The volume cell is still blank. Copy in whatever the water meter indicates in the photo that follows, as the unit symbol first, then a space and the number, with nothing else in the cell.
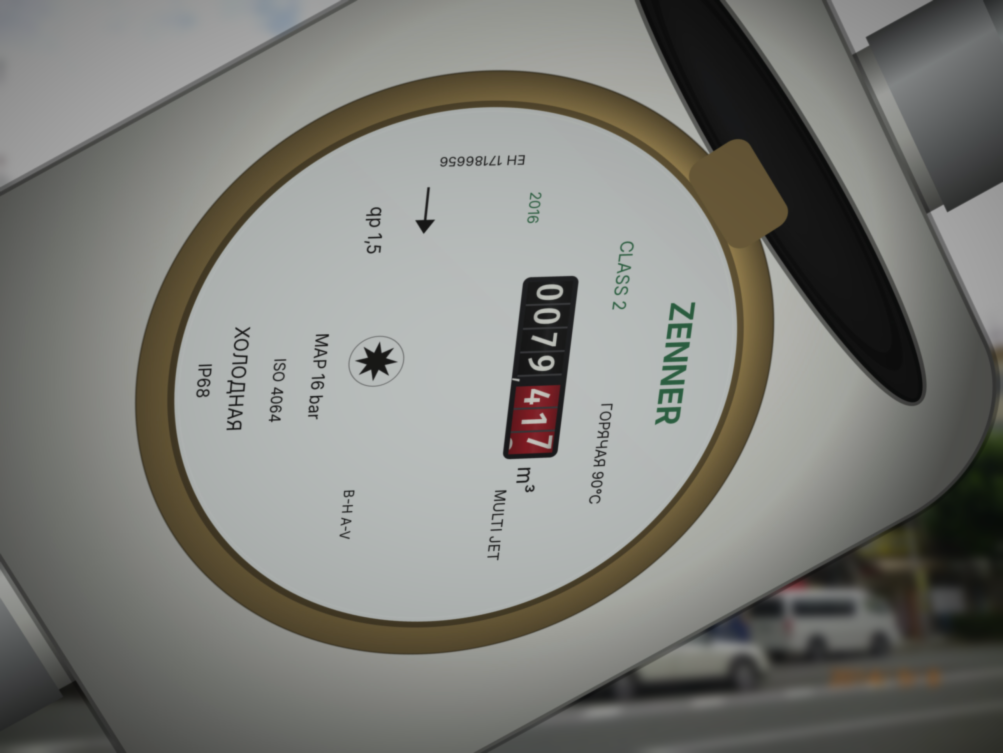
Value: m³ 79.417
